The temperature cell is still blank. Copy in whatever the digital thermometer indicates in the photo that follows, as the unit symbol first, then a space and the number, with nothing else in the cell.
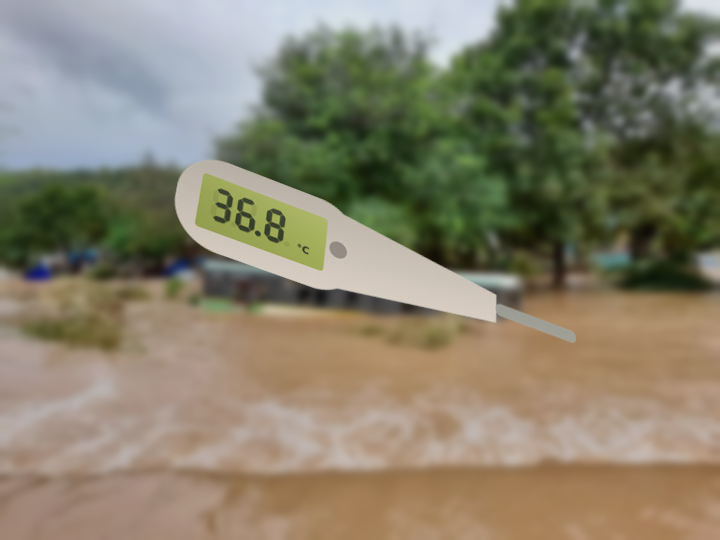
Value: °C 36.8
